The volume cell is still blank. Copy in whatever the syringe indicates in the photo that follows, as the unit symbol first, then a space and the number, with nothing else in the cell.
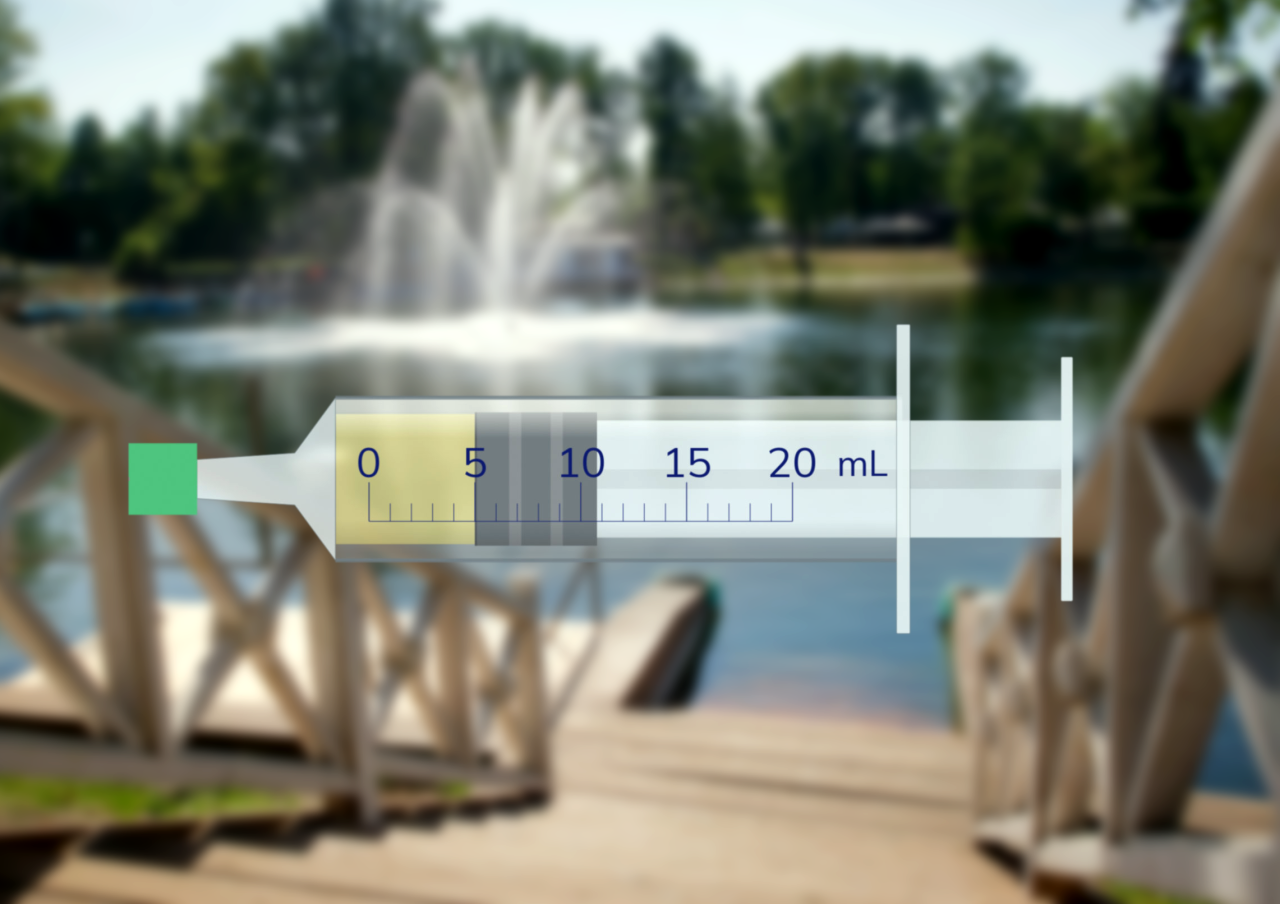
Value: mL 5
